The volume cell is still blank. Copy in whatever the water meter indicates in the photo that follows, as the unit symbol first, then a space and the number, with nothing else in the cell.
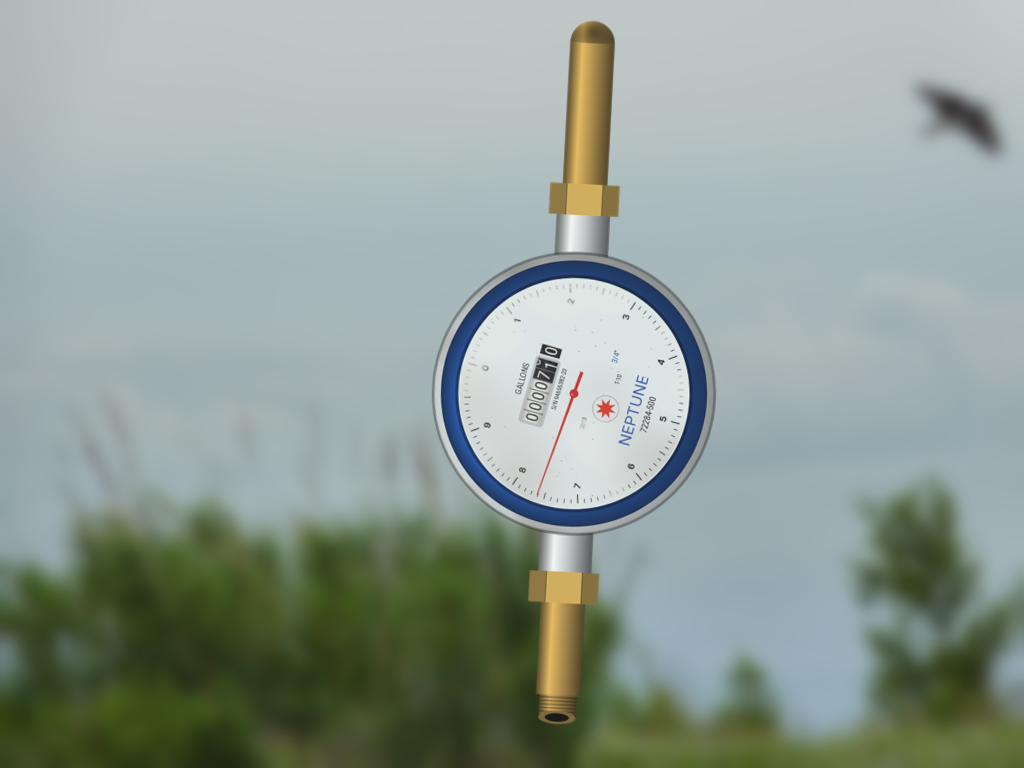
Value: gal 707.6
